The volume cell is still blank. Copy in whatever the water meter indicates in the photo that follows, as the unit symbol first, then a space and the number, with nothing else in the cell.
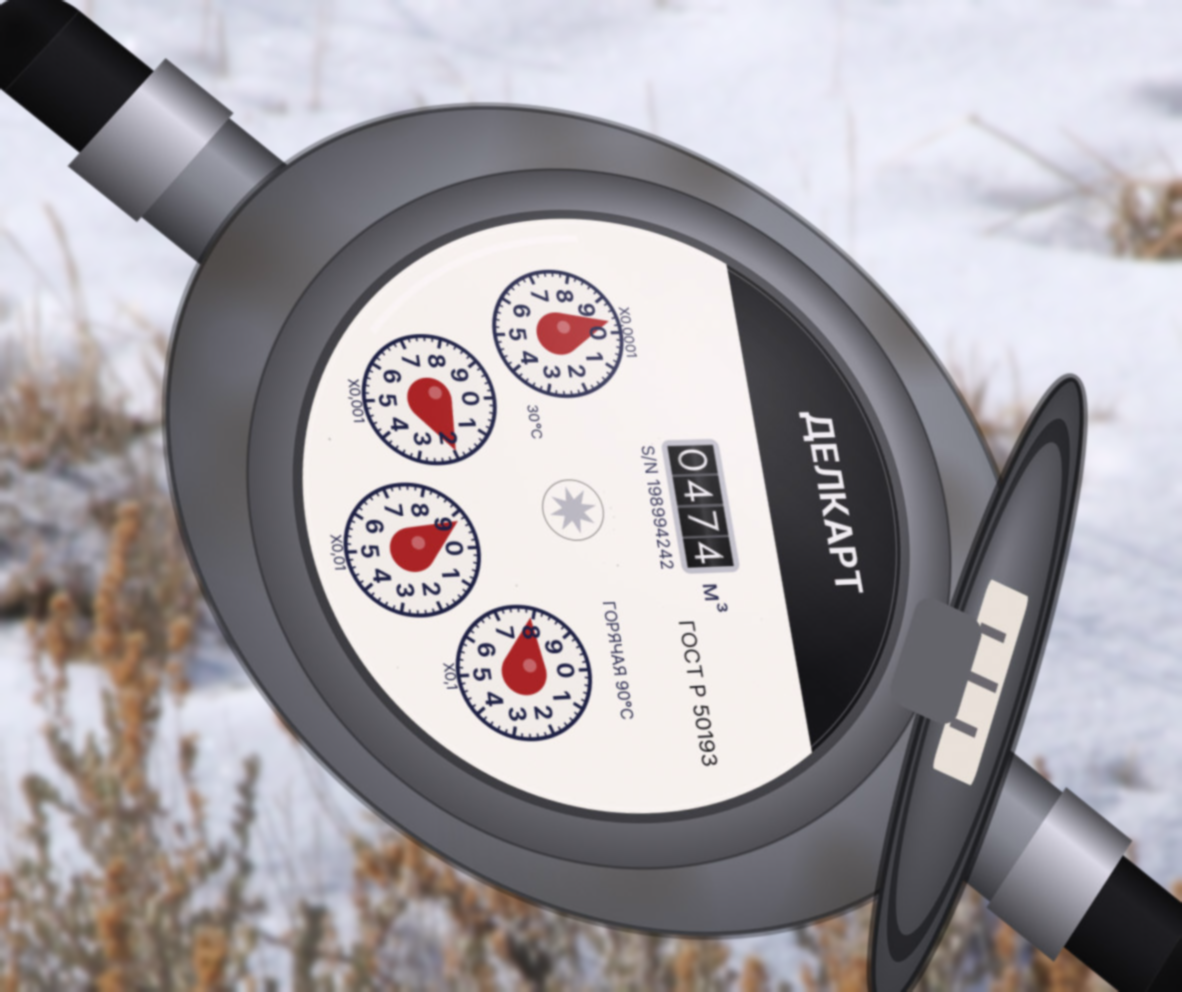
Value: m³ 474.7919
